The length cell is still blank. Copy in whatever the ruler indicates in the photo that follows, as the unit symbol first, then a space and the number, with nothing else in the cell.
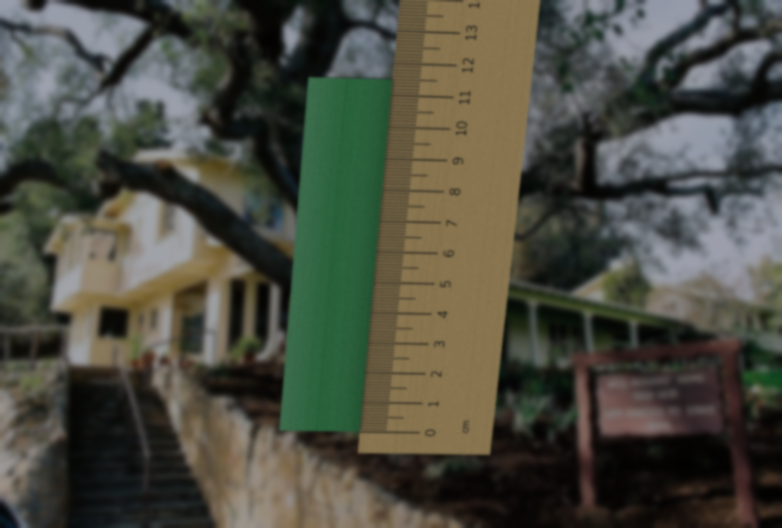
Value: cm 11.5
